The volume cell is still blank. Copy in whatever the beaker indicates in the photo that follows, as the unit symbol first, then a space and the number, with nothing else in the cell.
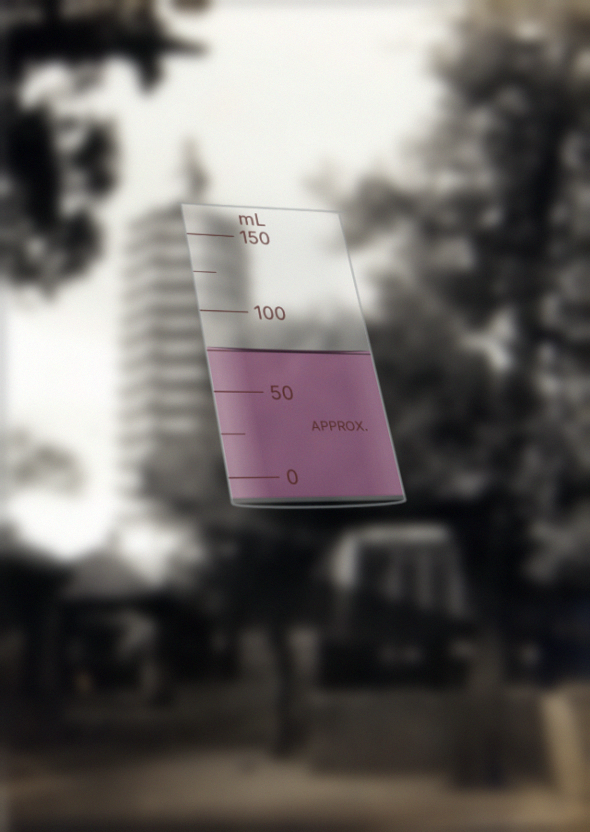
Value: mL 75
